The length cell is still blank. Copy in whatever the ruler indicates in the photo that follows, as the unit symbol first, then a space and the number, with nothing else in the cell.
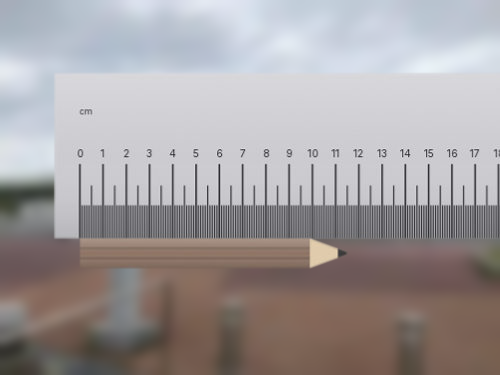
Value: cm 11.5
